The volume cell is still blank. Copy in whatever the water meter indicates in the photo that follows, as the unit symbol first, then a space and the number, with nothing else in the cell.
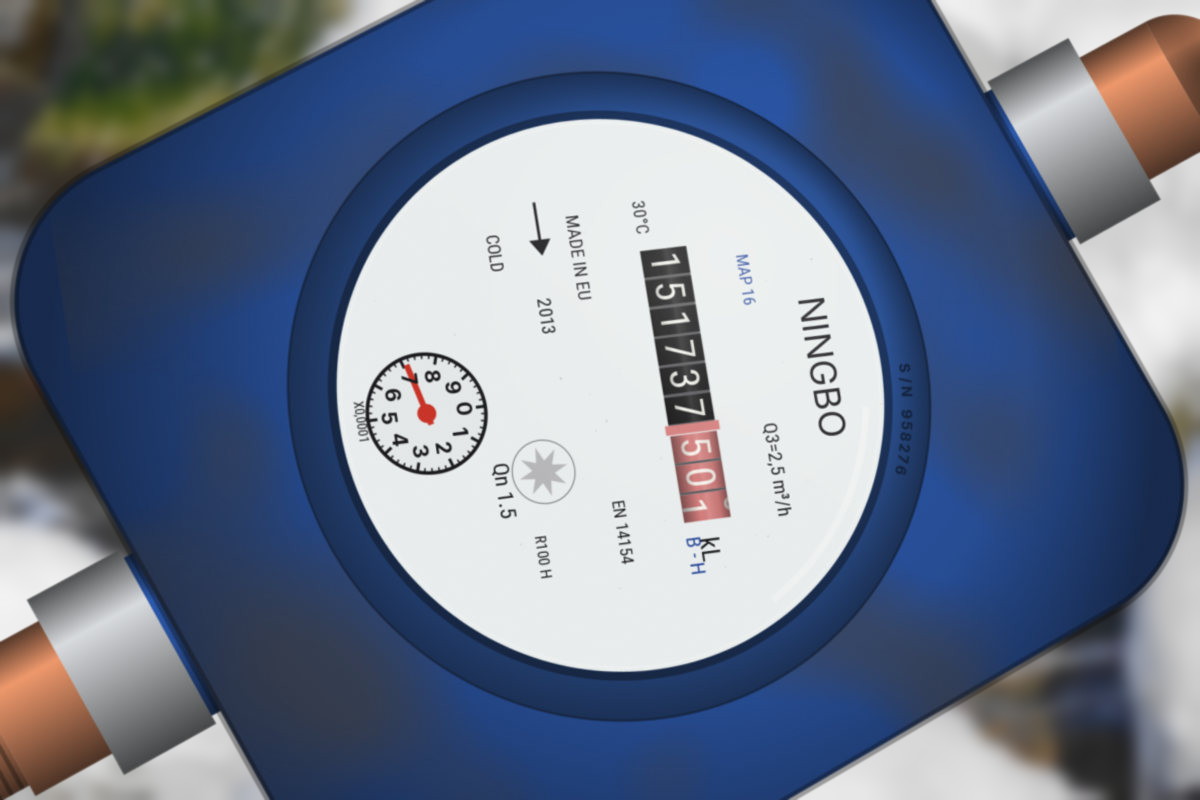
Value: kL 151737.5007
